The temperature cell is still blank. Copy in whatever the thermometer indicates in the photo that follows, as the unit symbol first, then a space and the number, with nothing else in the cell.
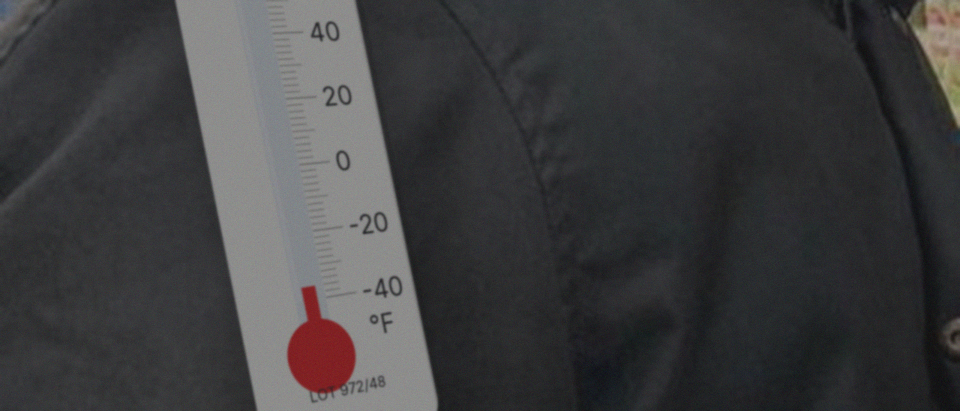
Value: °F -36
